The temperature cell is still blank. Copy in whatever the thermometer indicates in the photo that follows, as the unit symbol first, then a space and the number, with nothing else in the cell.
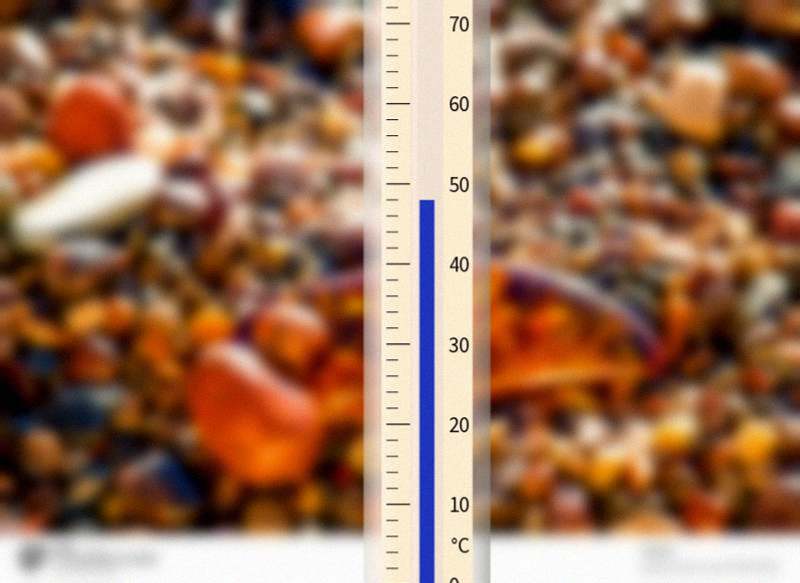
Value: °C 48
